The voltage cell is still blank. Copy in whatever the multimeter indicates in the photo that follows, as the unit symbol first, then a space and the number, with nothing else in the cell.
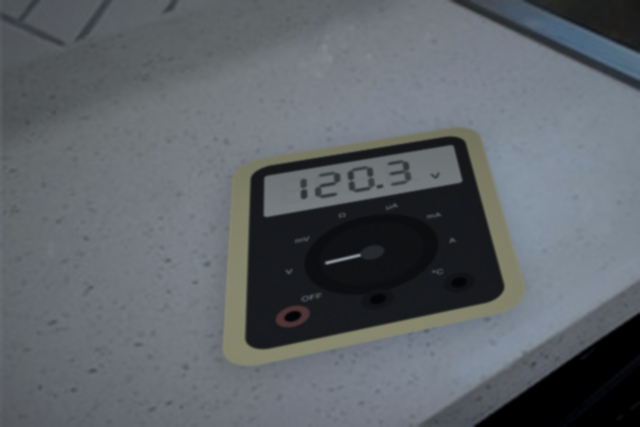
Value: V 120.3
